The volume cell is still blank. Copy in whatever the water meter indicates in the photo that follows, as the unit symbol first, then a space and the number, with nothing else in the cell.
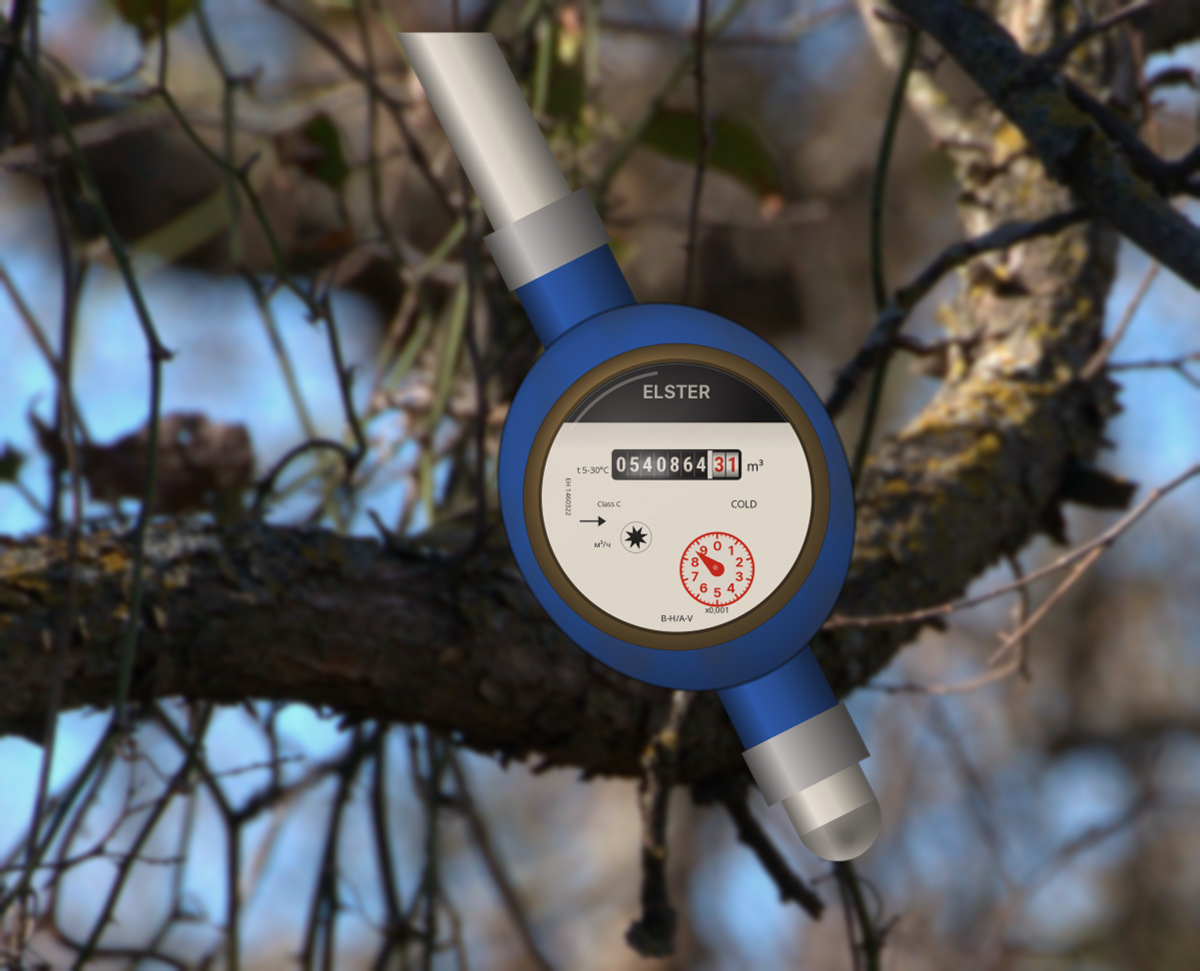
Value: m³ 540864.318
